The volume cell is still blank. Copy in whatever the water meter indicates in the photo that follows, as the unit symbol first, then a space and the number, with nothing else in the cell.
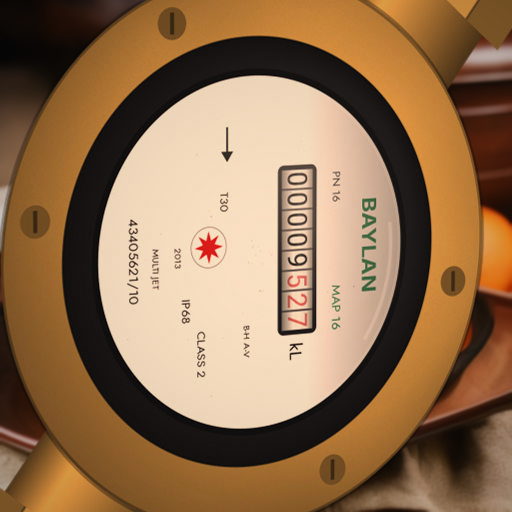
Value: kL 9.527
